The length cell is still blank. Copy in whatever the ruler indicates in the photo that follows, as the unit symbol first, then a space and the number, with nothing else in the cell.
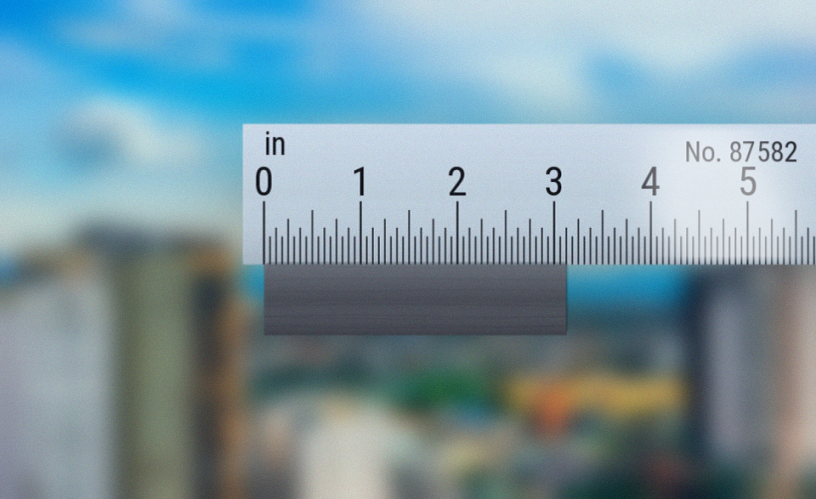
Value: in 3.125
